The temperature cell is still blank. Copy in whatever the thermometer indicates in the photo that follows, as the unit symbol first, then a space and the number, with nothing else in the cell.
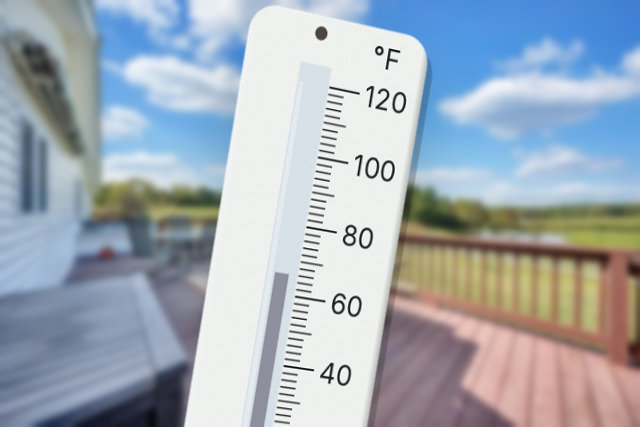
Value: °F 66
